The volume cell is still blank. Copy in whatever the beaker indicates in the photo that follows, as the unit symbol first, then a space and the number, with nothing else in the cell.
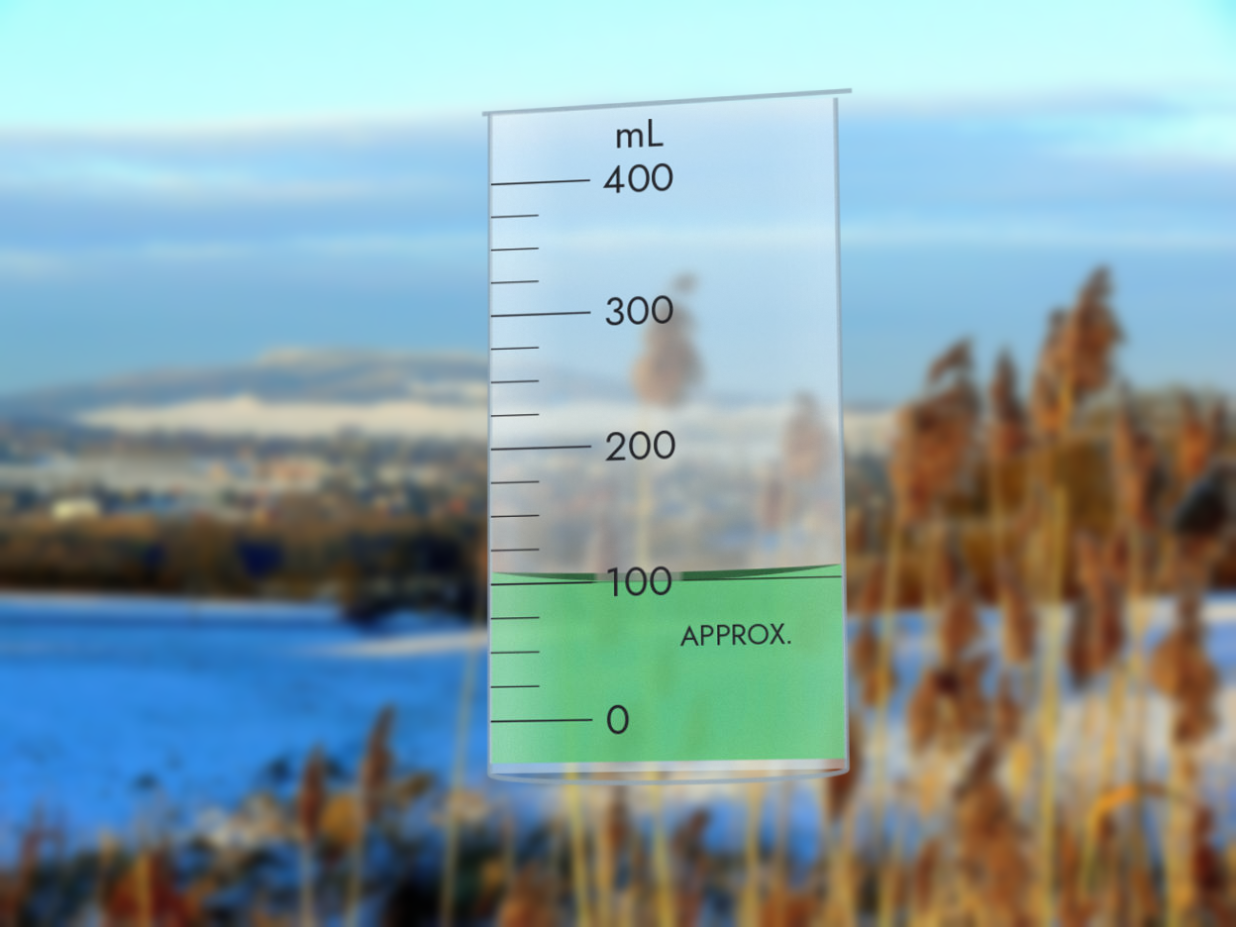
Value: mL 100
